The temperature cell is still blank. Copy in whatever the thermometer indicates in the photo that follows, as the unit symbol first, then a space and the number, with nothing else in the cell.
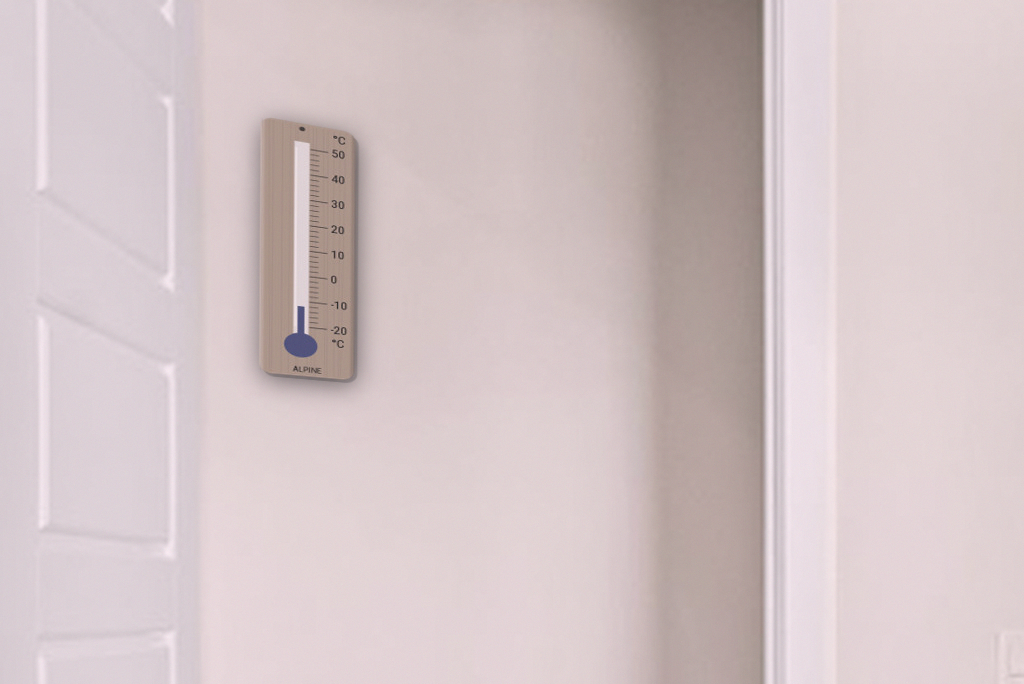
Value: °C -12
